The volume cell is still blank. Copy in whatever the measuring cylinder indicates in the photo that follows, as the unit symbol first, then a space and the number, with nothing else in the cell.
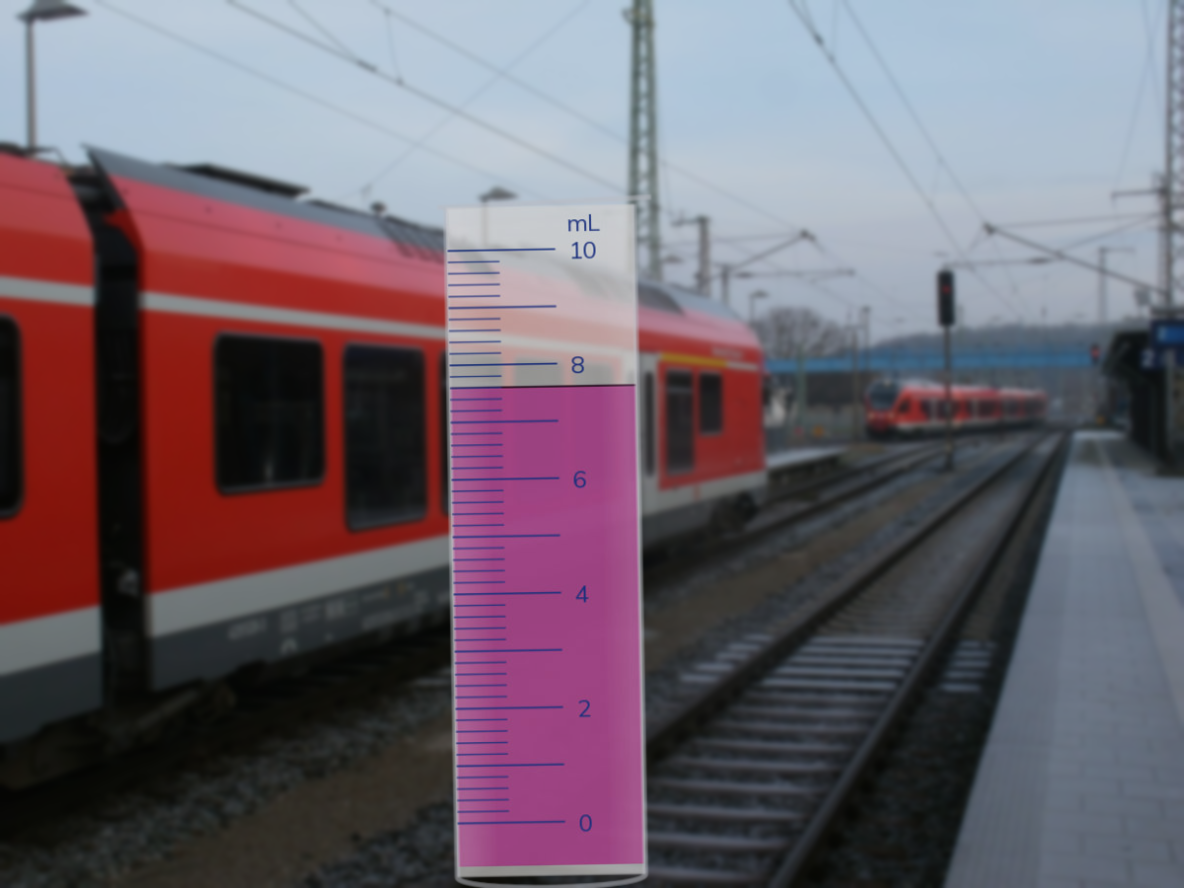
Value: mL 7.6
